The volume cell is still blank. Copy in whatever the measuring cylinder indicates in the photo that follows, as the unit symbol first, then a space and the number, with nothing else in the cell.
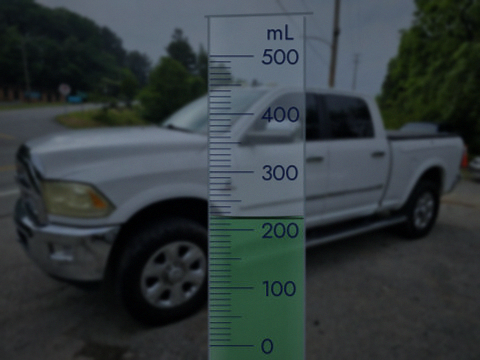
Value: mL 220
